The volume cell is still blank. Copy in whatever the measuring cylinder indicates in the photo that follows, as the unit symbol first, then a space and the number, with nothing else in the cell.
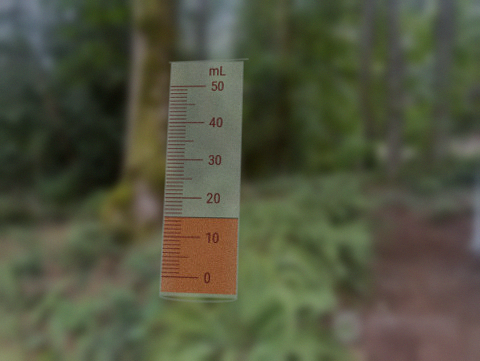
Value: mL 15
